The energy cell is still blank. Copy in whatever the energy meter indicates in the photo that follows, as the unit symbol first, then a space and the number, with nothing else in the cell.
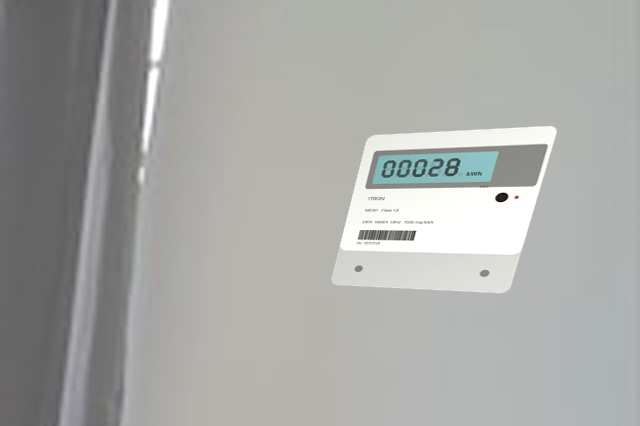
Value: kWh 28
